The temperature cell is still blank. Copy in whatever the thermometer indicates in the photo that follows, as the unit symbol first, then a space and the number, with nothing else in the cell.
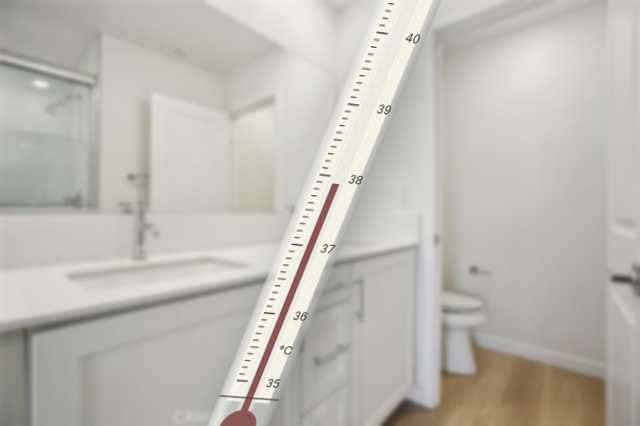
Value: °C 37.9
